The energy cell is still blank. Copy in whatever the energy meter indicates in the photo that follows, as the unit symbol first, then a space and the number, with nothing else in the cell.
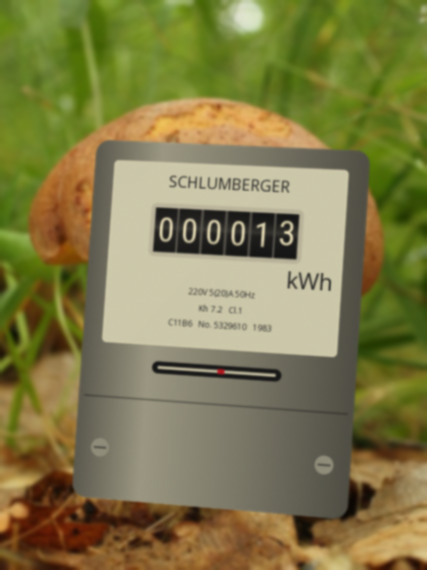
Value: kWh 13
